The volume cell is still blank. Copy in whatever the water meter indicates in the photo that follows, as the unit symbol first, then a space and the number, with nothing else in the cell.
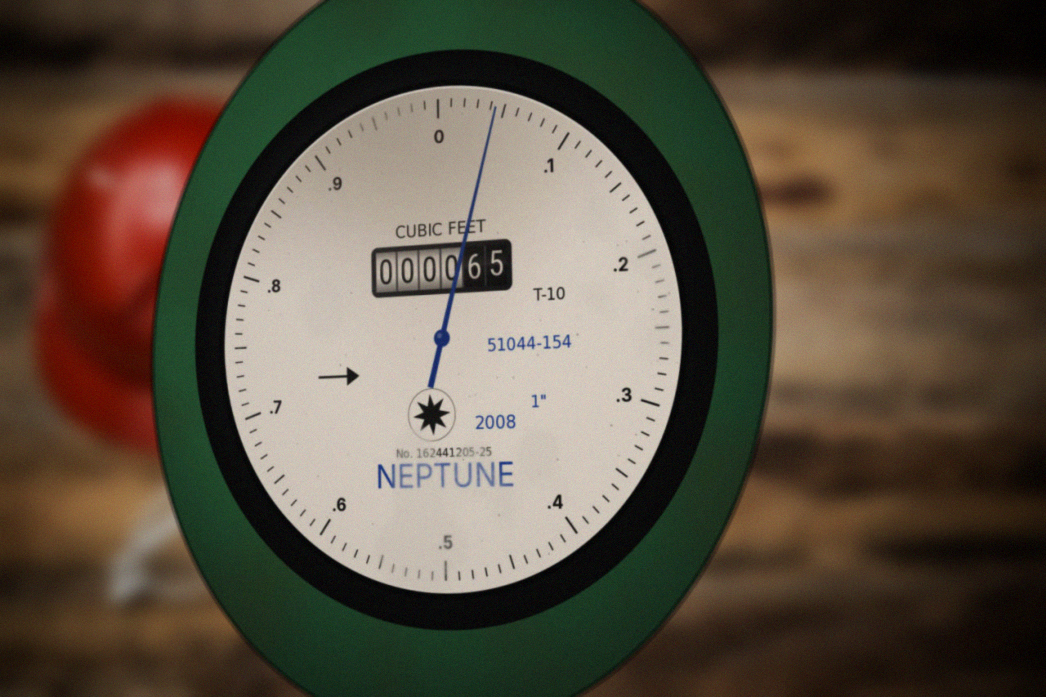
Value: ft³ 65.04
